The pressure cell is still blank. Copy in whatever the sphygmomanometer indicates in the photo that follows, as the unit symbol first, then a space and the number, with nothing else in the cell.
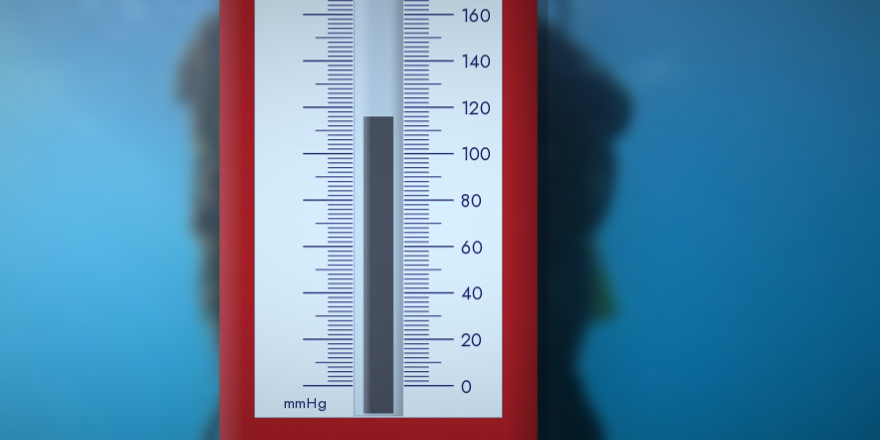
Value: mmHg 116
